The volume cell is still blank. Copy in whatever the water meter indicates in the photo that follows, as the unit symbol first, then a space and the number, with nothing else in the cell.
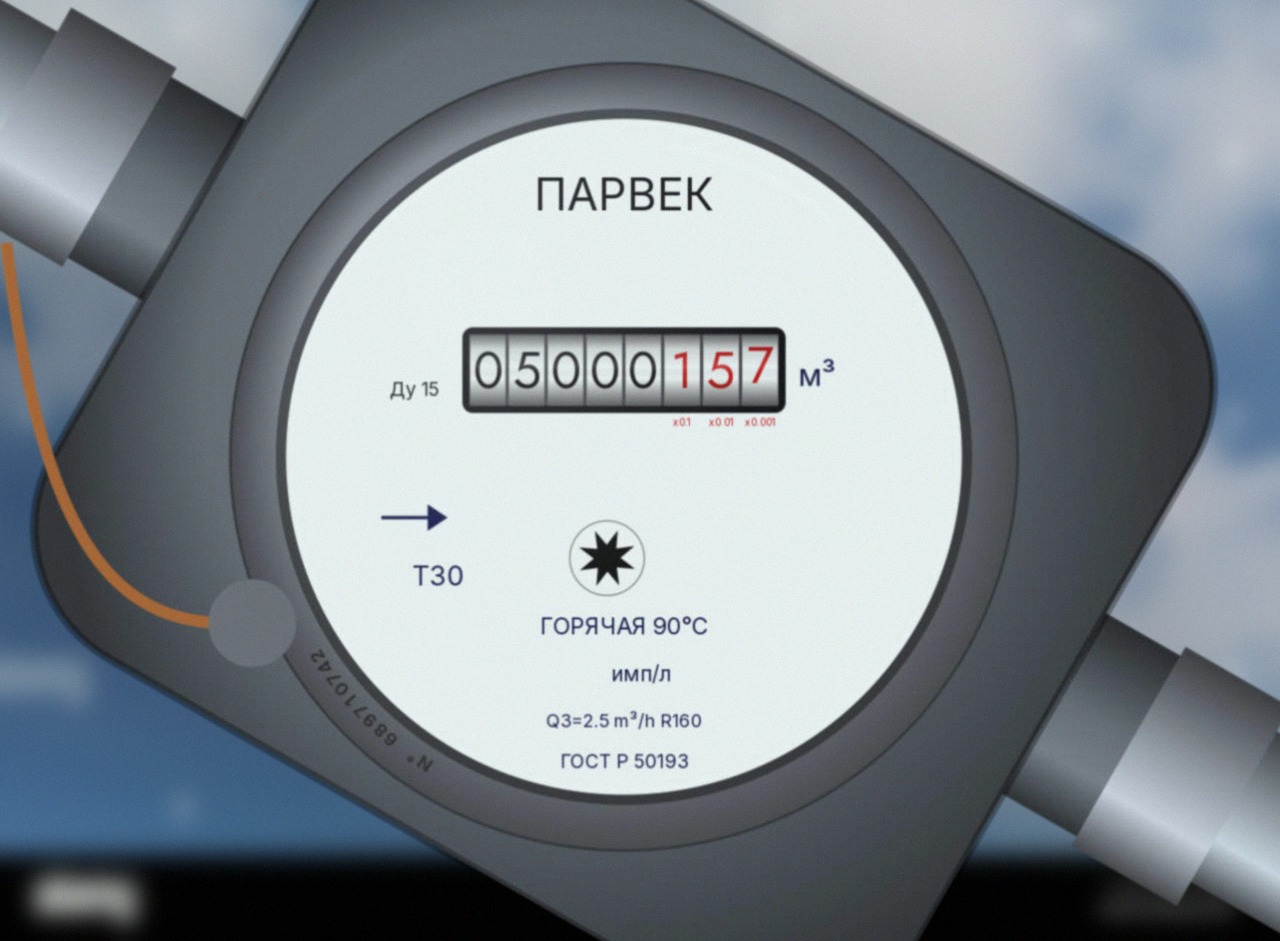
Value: m³ 5000.157
